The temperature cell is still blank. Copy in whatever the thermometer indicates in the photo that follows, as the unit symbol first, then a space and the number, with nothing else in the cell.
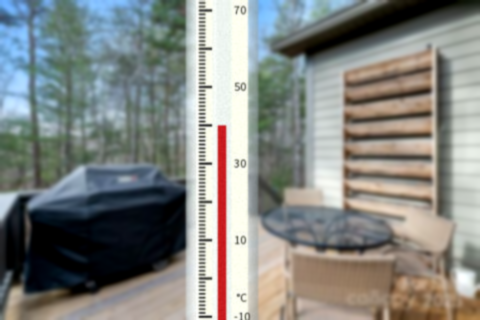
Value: °C 40
